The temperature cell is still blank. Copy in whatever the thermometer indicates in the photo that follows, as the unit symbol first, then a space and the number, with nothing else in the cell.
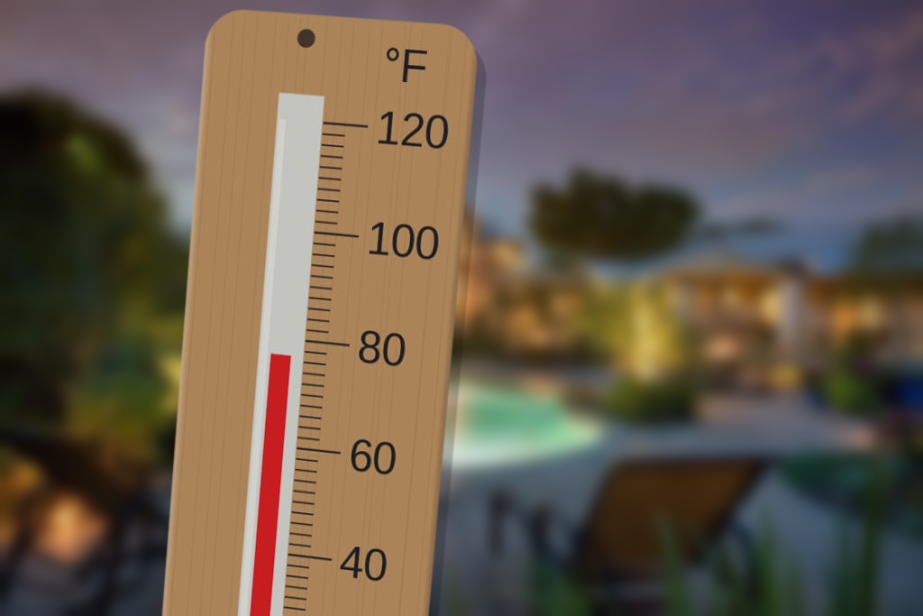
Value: °F 77
